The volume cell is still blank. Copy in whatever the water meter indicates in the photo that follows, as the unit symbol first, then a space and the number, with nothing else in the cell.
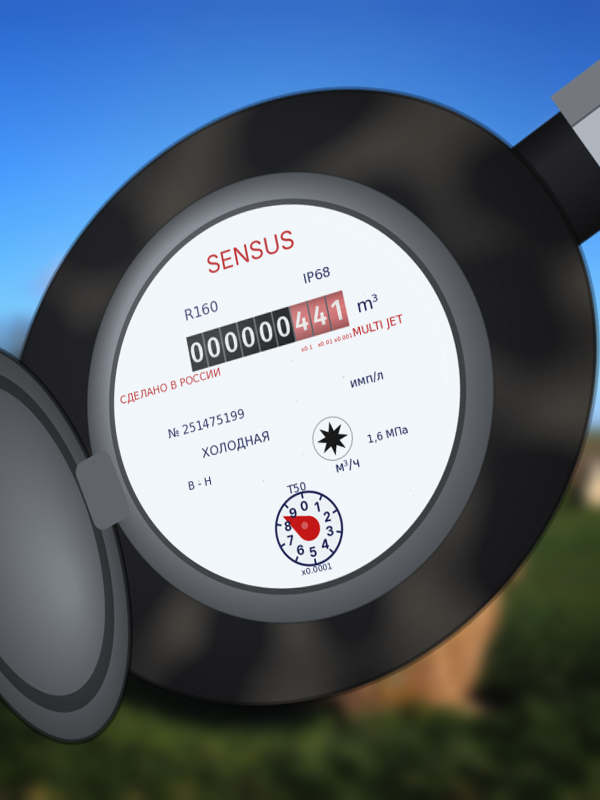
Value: m³ 0.4418
